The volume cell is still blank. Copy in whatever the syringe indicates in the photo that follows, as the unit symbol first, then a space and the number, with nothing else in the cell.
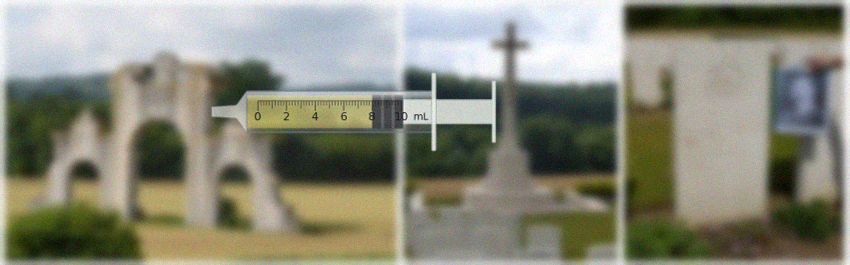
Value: mL 8
